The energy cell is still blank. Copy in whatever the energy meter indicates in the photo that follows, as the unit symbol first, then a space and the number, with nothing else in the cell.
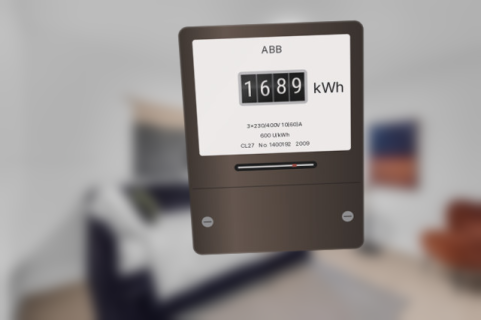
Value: kWh 1689
